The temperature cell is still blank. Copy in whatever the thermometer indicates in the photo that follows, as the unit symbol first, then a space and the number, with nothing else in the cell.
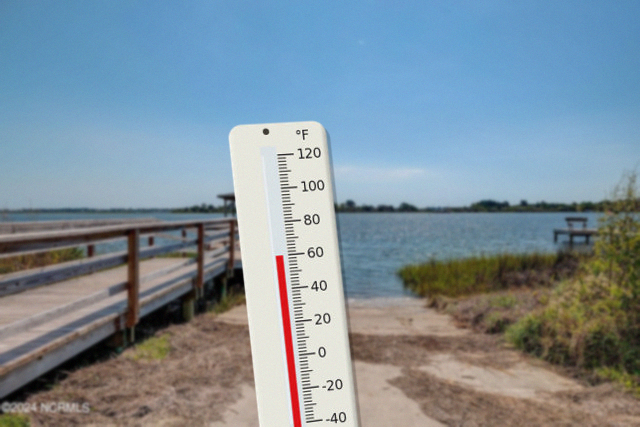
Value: °F 60
